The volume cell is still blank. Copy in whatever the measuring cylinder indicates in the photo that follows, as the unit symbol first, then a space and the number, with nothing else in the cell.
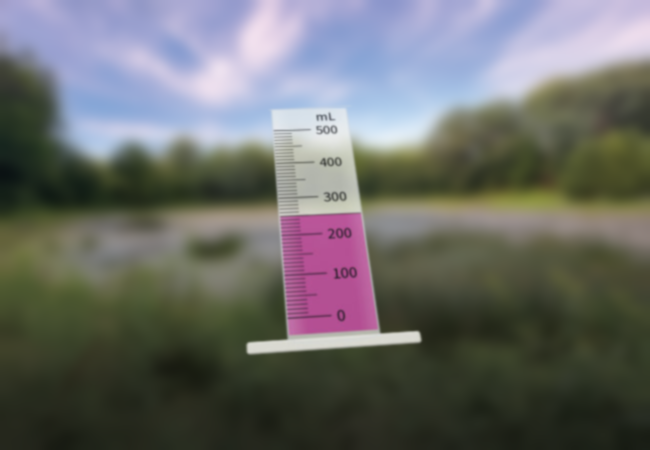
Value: mL 250
